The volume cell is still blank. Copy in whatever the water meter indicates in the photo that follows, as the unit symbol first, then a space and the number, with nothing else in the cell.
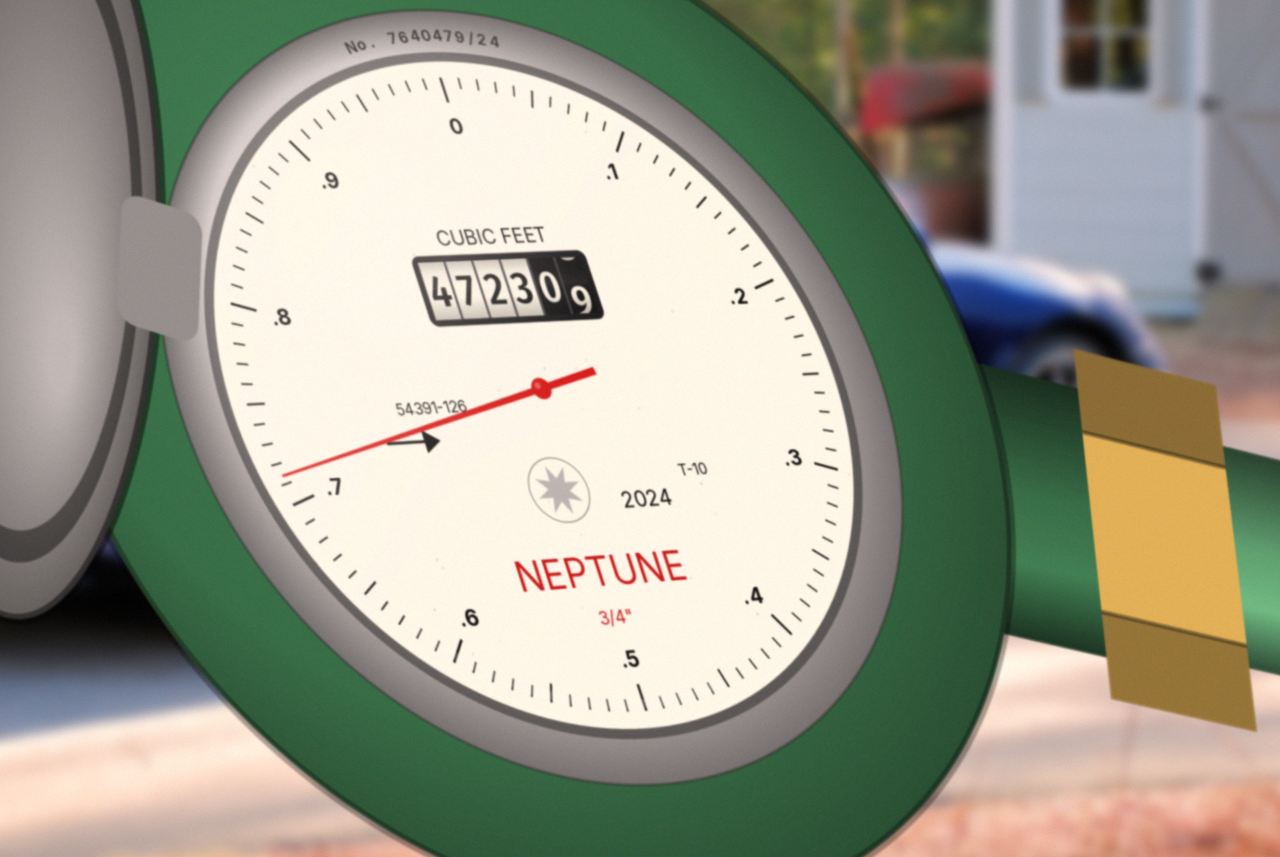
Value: ft³ 472308.71
